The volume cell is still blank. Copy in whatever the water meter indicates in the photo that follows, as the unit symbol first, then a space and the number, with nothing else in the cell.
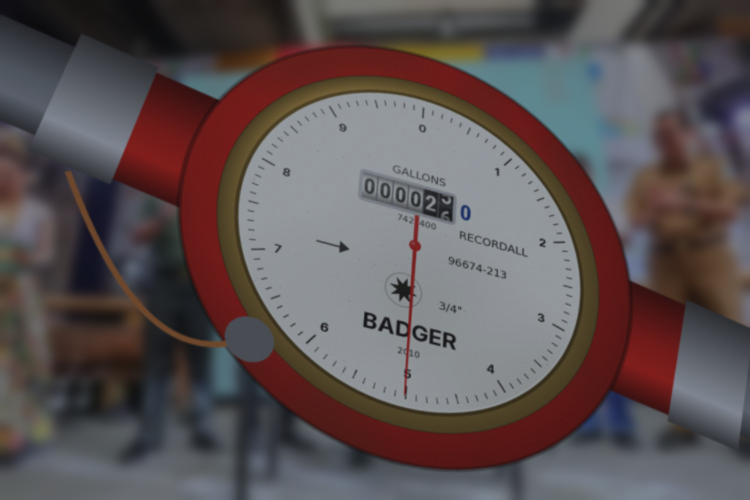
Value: gal 255.0
